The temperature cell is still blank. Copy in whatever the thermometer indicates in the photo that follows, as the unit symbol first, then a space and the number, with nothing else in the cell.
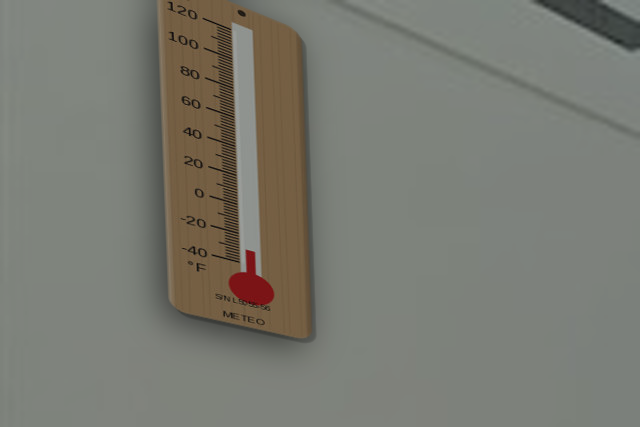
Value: °F -30
